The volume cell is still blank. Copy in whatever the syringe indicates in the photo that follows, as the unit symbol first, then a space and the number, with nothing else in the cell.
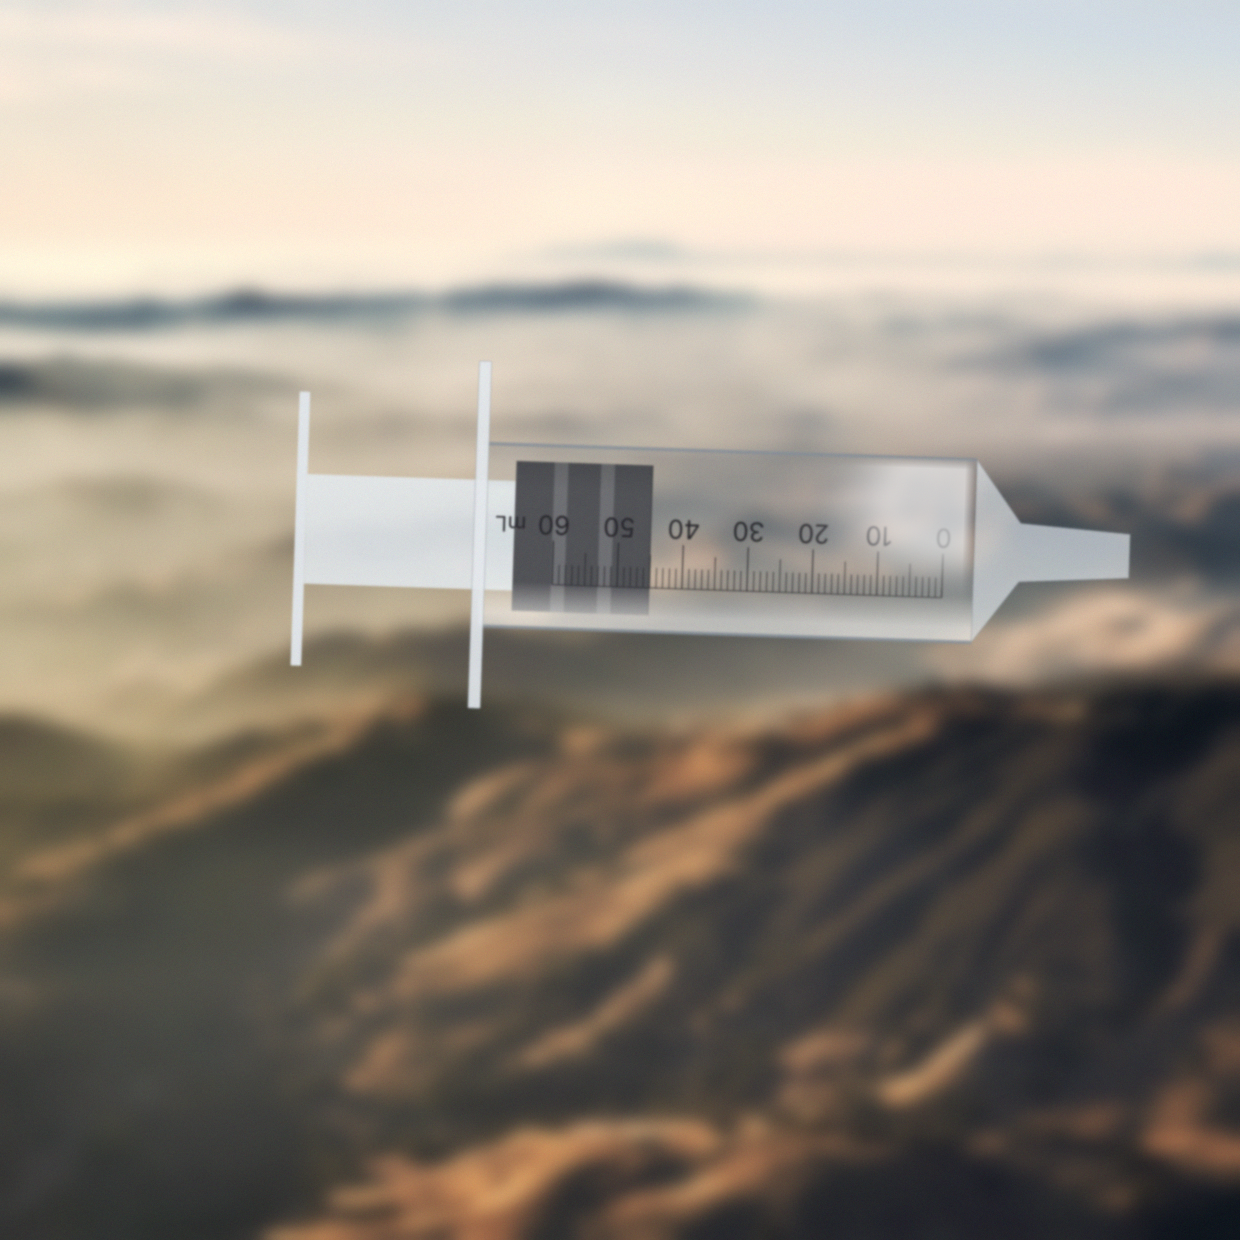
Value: mL 45
